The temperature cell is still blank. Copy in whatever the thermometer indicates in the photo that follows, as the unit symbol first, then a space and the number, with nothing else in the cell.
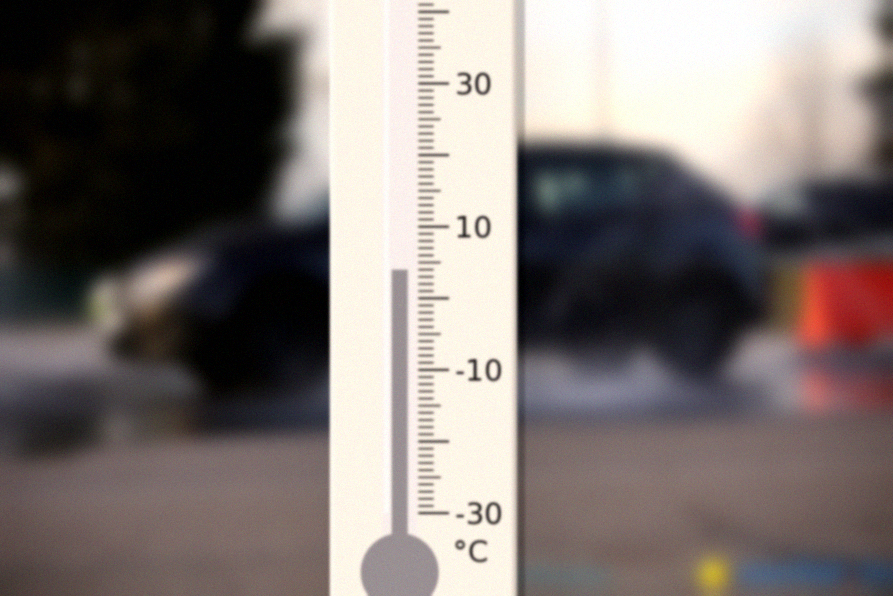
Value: °C 4
